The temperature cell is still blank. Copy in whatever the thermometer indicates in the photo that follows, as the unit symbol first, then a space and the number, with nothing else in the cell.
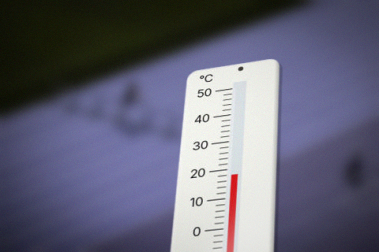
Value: °C 18
